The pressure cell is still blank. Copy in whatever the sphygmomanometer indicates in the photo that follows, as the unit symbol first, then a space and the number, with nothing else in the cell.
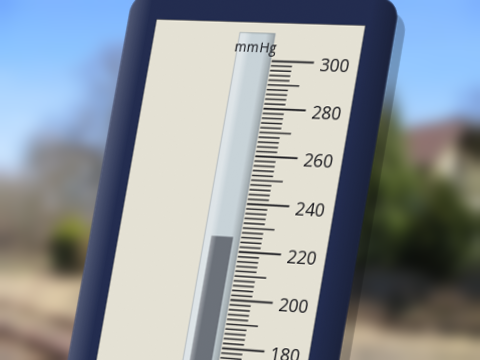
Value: mmHg 226
